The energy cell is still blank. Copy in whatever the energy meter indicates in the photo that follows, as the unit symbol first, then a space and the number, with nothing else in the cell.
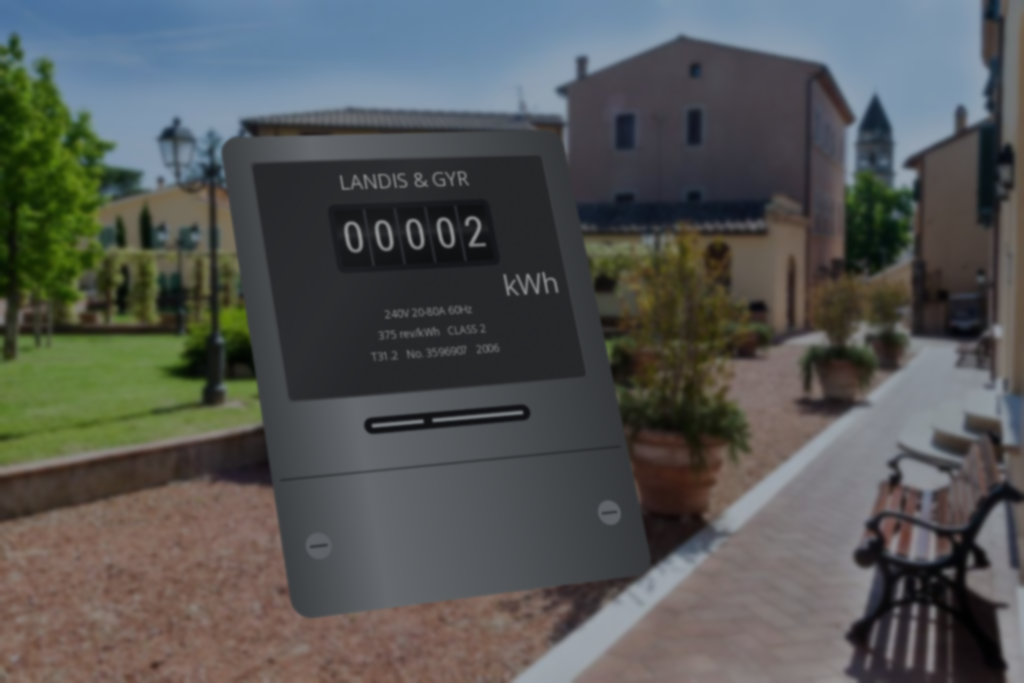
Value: kWh 2
